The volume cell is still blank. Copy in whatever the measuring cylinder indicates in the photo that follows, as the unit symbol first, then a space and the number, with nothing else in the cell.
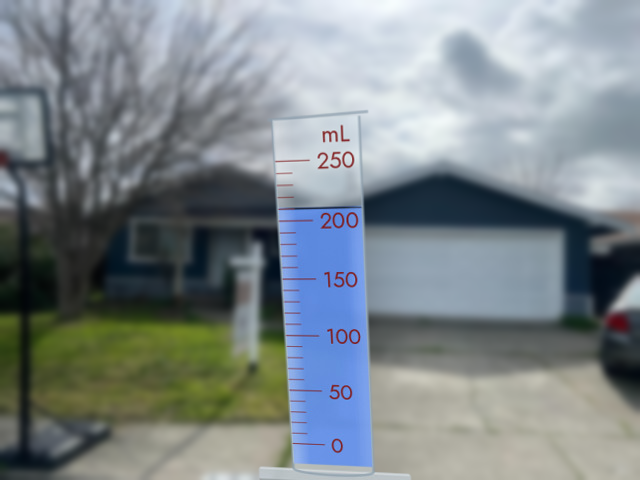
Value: mL 210
